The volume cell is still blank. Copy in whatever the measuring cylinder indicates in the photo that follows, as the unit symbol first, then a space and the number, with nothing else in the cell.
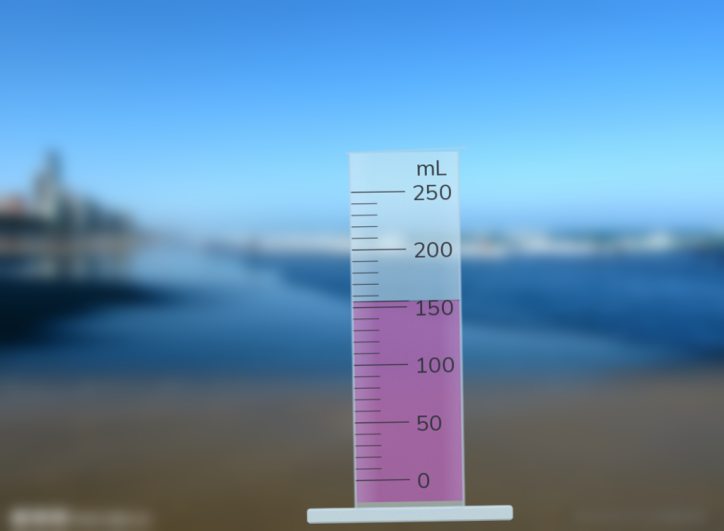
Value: mL 155
